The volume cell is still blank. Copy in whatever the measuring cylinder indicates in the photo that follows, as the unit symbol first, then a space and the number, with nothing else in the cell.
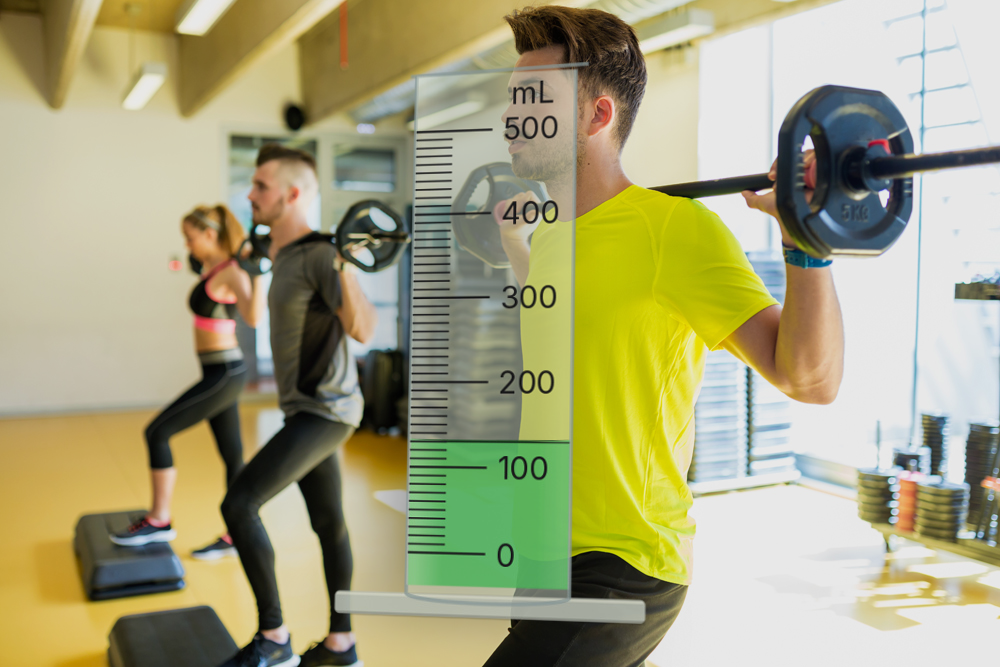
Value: mL 130
